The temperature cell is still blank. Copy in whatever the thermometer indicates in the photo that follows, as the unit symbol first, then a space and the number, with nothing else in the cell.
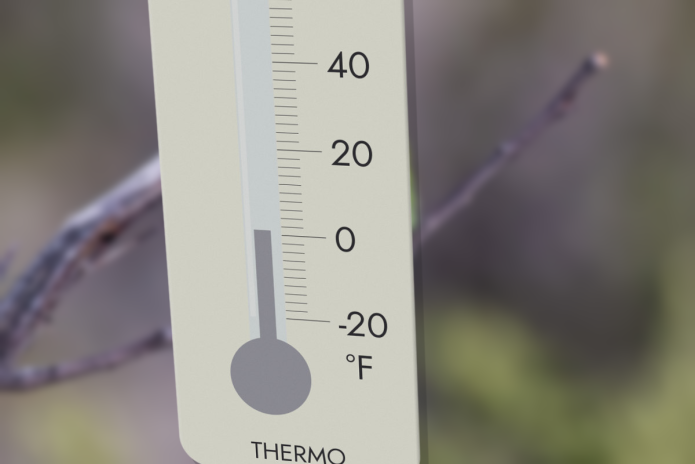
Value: °F 1
